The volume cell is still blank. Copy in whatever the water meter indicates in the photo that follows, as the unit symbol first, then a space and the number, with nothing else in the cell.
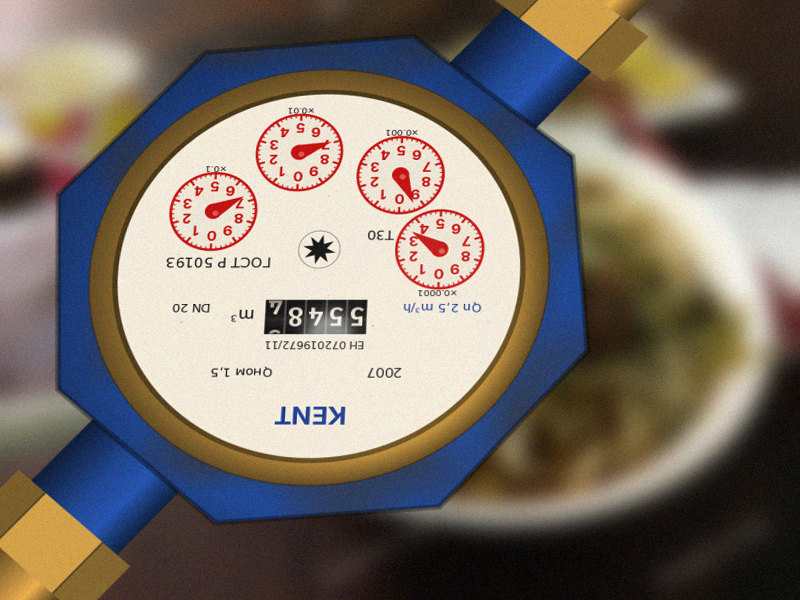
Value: m³ 55483.6693
